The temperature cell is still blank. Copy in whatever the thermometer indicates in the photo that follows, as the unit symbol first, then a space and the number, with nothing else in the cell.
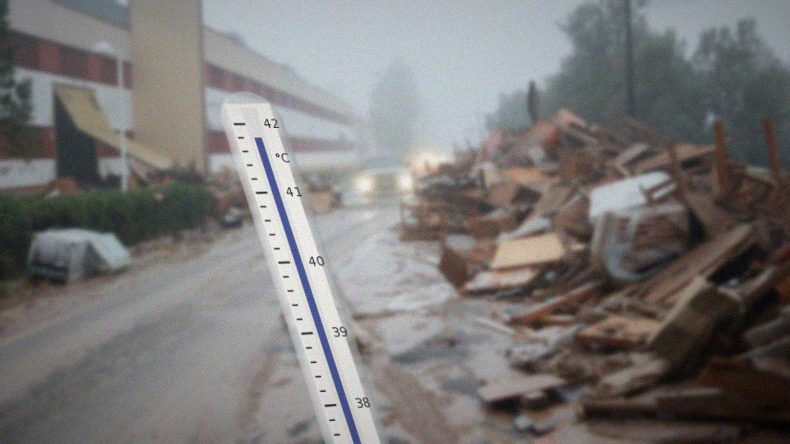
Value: °C 41.8
